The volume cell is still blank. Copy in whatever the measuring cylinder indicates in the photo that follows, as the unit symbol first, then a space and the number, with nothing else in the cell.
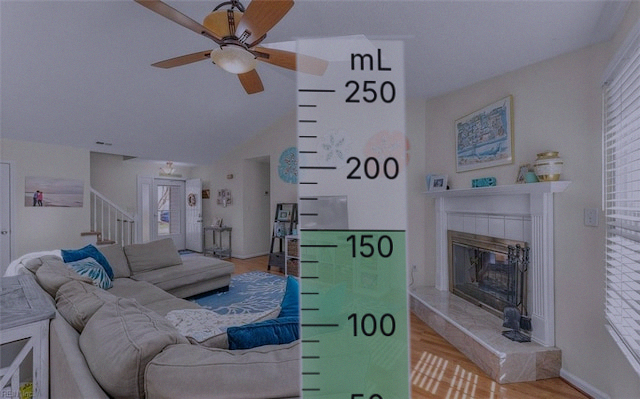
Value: mL 160
